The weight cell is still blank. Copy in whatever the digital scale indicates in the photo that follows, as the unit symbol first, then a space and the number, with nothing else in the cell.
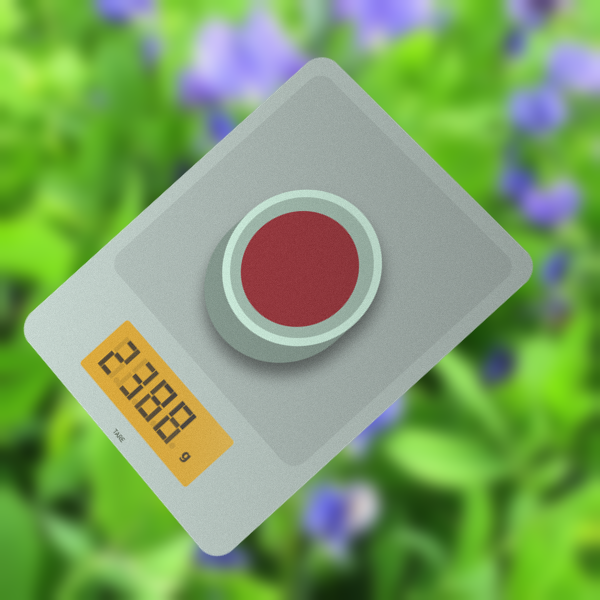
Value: g 2388
